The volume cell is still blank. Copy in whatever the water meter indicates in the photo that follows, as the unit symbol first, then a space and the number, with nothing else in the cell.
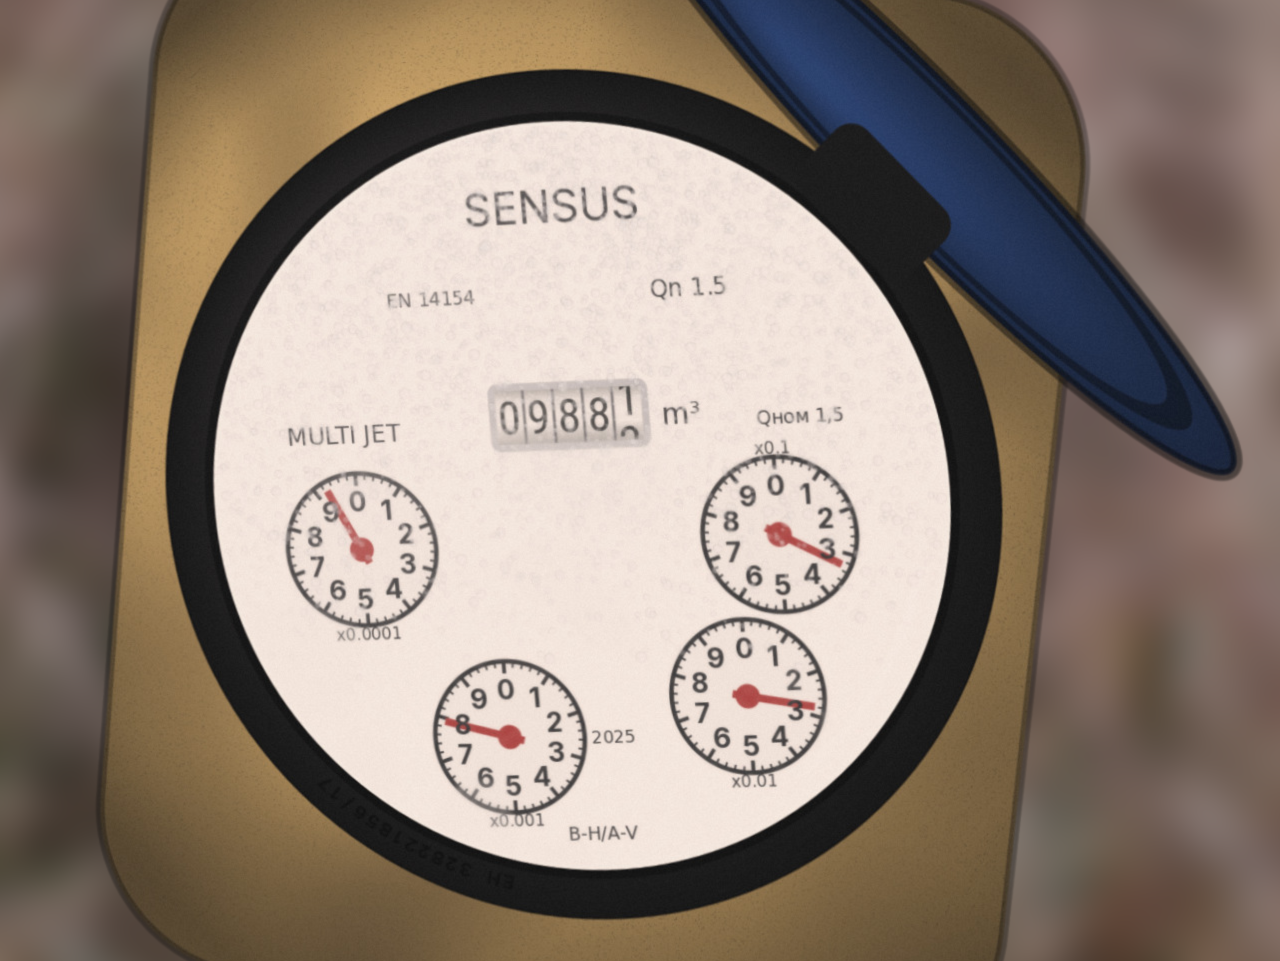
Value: m³ 9881.3279
